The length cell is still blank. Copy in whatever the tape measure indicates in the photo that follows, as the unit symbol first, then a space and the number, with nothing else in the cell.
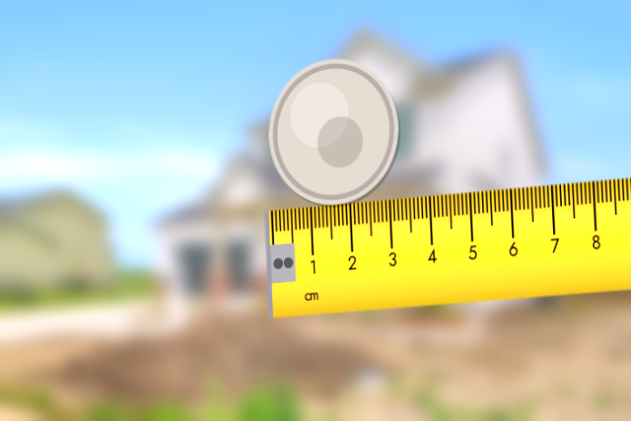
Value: cm 3.3
